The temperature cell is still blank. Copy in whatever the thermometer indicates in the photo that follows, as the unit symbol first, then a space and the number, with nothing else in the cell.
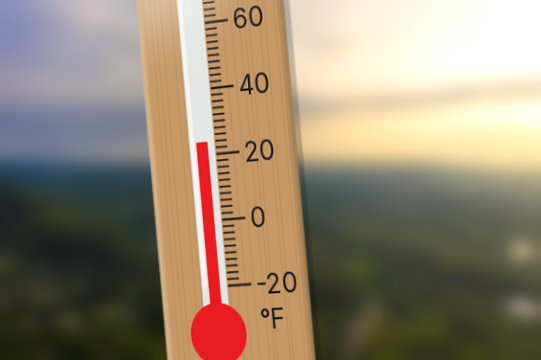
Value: °F 24
